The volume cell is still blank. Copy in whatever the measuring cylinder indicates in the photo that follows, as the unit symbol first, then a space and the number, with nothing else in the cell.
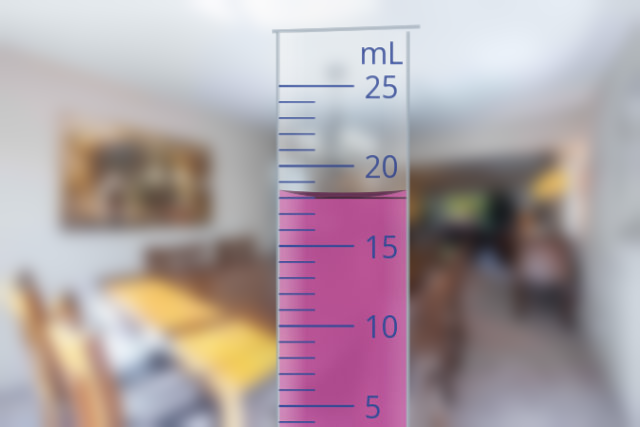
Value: mL 18
